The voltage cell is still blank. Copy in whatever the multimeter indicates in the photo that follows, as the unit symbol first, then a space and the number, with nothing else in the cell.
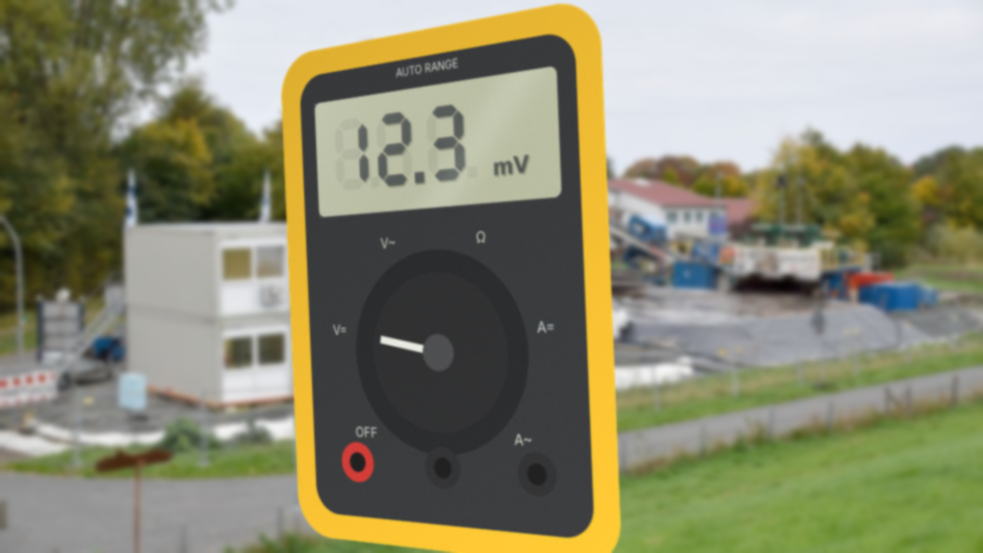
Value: mV 12.3
